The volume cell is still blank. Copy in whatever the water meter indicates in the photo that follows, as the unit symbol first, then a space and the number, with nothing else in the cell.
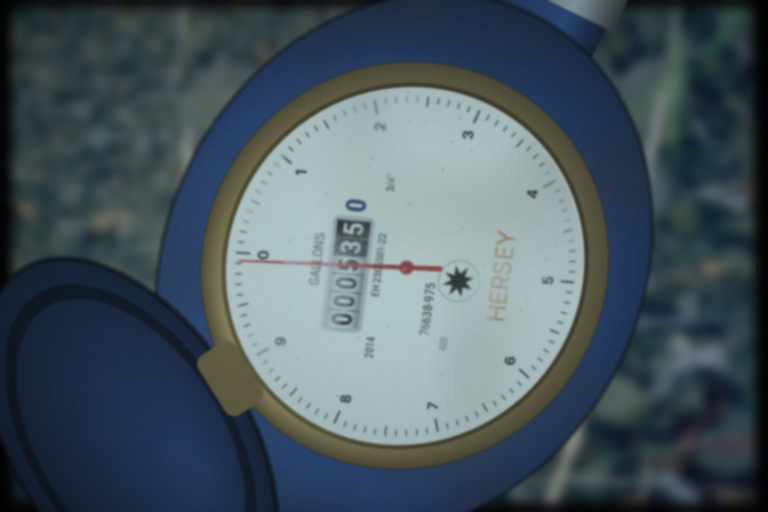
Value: gal 5349.9
